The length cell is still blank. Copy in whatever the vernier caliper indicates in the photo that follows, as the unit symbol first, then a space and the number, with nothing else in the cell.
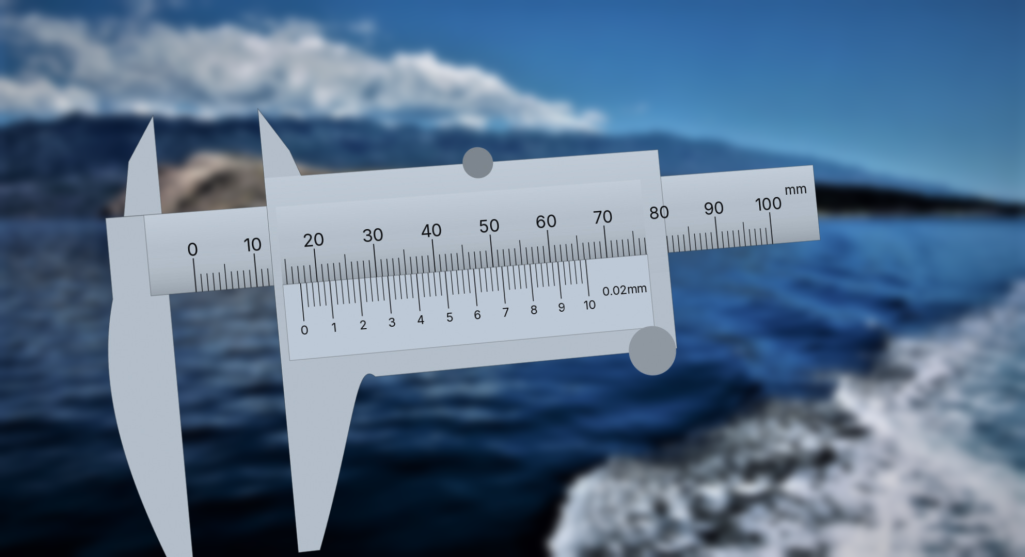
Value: mm 17.2
